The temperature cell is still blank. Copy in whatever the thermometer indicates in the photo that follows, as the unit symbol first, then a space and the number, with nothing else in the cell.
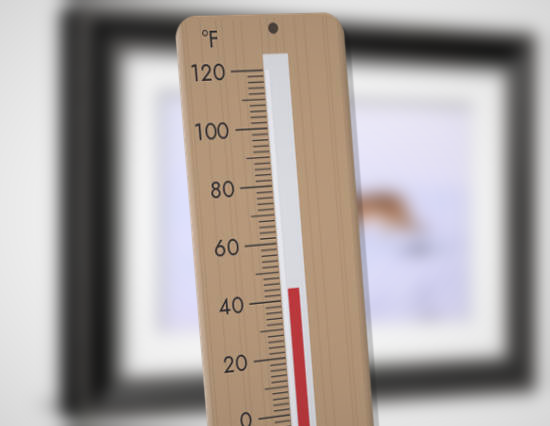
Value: °F 44
